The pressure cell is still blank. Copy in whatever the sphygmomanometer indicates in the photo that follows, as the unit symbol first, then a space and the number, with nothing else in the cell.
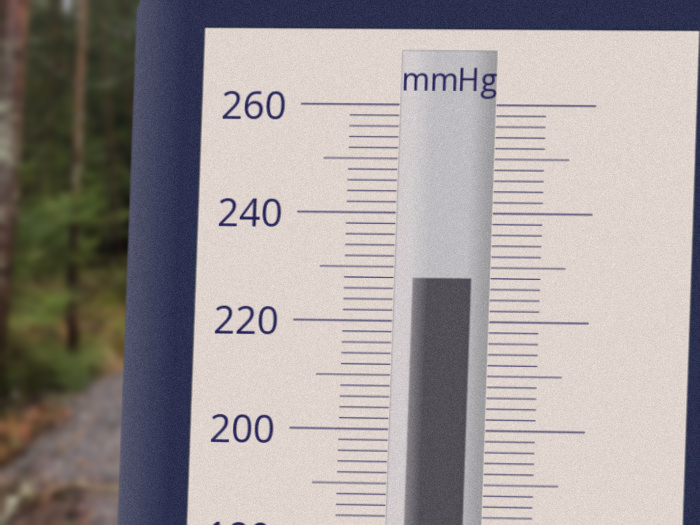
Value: mmHg 228
